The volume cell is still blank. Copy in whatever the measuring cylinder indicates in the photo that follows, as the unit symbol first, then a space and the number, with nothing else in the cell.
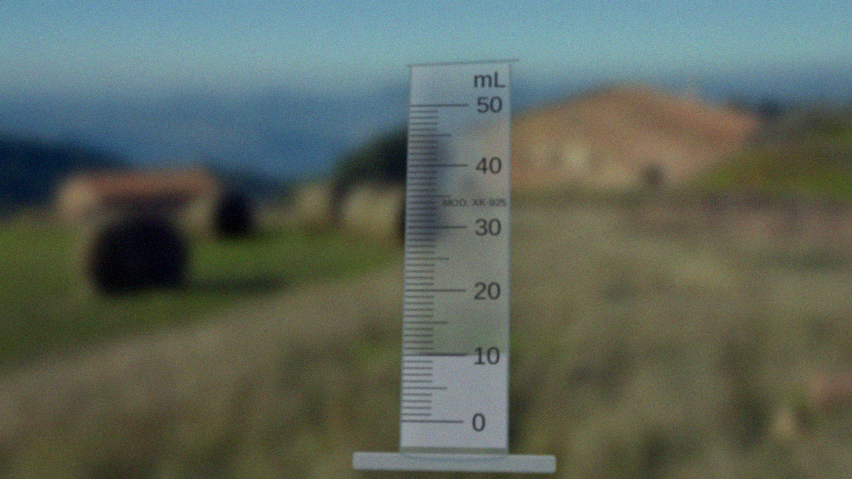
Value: mL 10
